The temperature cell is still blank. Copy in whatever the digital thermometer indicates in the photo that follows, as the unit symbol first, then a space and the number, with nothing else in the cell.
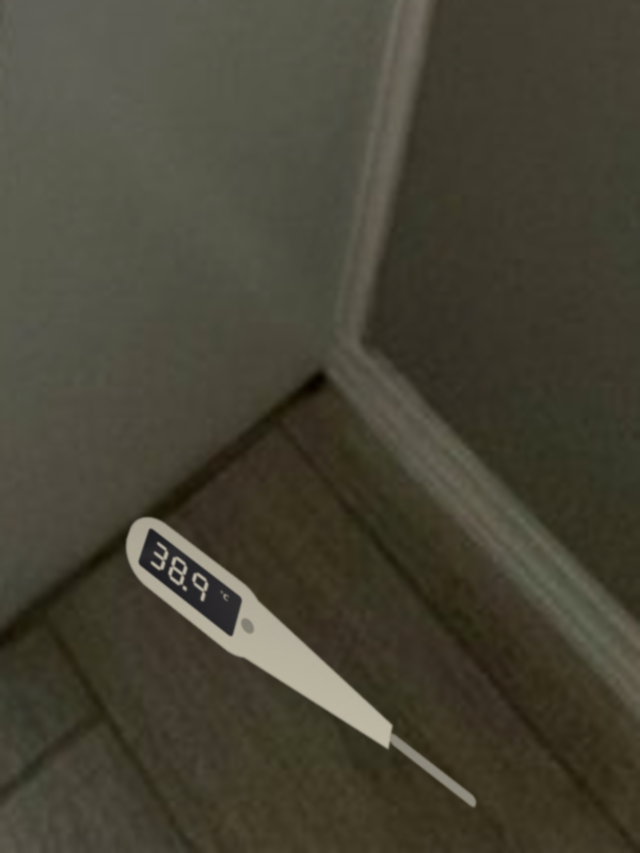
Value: °C 38.9
